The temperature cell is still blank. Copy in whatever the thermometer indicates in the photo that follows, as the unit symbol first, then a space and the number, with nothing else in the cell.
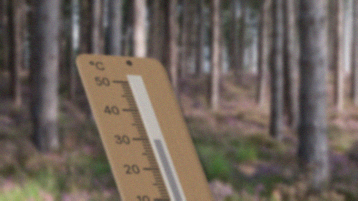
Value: °C 30
